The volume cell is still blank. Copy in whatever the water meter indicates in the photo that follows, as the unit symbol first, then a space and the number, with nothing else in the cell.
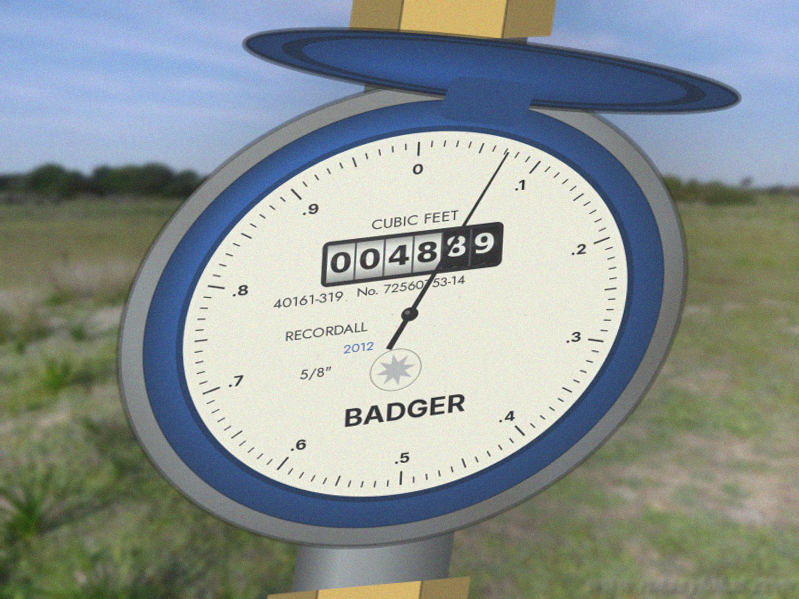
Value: ft³ 4889.07
